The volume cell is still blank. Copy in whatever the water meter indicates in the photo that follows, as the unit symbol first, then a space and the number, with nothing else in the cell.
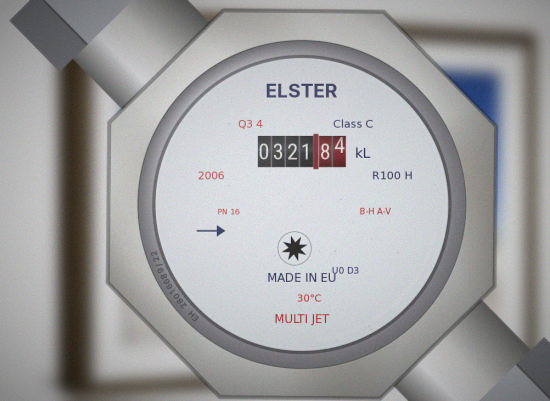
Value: kL 321.84
